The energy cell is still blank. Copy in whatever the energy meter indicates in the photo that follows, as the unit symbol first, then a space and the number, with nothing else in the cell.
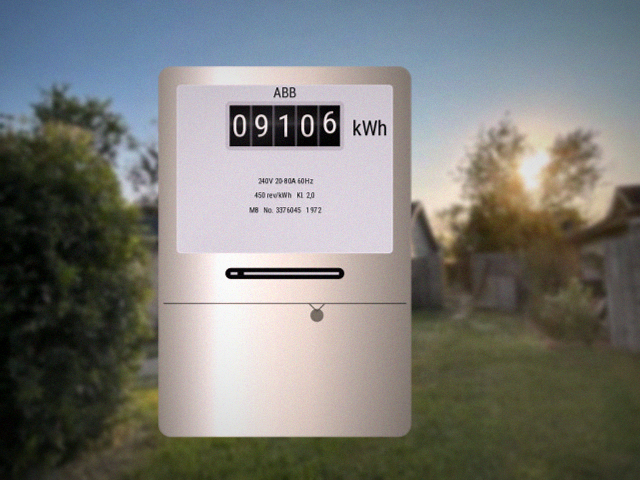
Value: kWh 9106
